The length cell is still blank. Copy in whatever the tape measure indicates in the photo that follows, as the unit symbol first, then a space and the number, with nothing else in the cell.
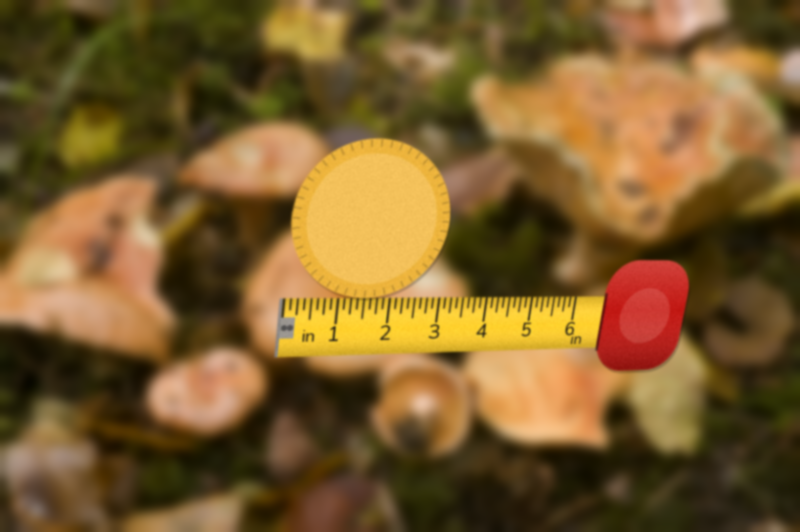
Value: in 3
